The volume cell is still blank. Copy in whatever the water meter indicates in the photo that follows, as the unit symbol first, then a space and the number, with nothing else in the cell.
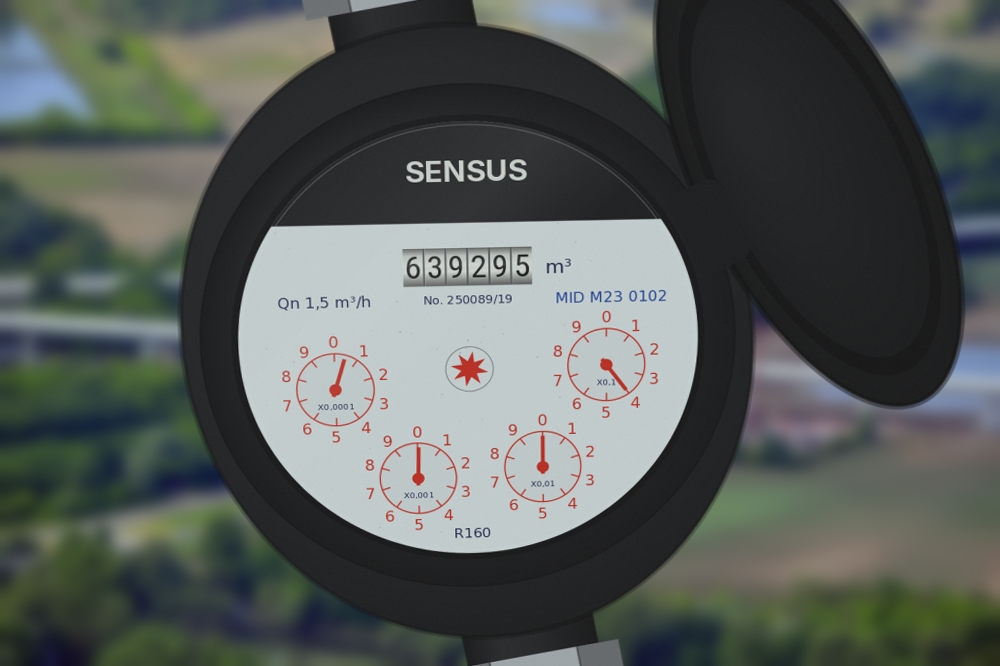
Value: m³ 639295.4000
